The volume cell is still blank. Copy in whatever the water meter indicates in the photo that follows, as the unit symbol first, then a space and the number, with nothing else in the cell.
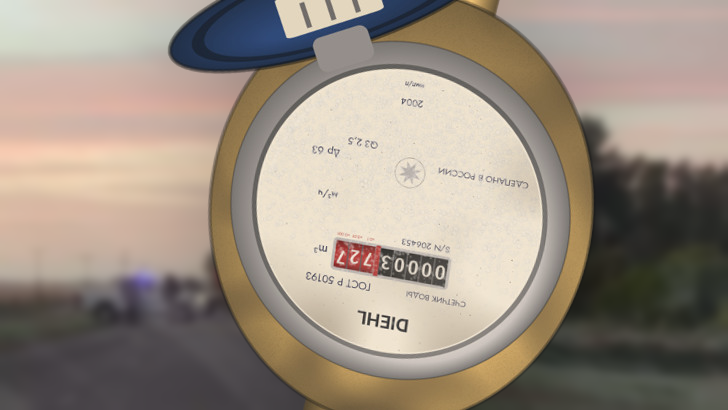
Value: m³ 3.727
